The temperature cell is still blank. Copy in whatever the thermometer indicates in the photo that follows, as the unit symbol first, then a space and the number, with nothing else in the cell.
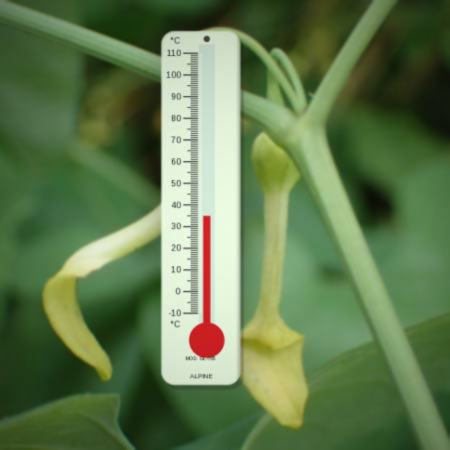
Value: °C 35
